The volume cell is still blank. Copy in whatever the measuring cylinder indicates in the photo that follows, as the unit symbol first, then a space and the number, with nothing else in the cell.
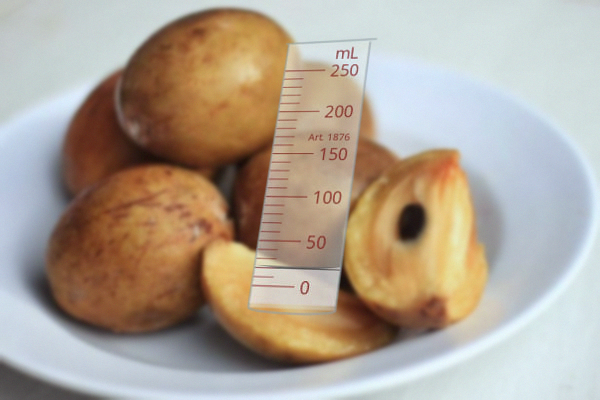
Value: mL 20
